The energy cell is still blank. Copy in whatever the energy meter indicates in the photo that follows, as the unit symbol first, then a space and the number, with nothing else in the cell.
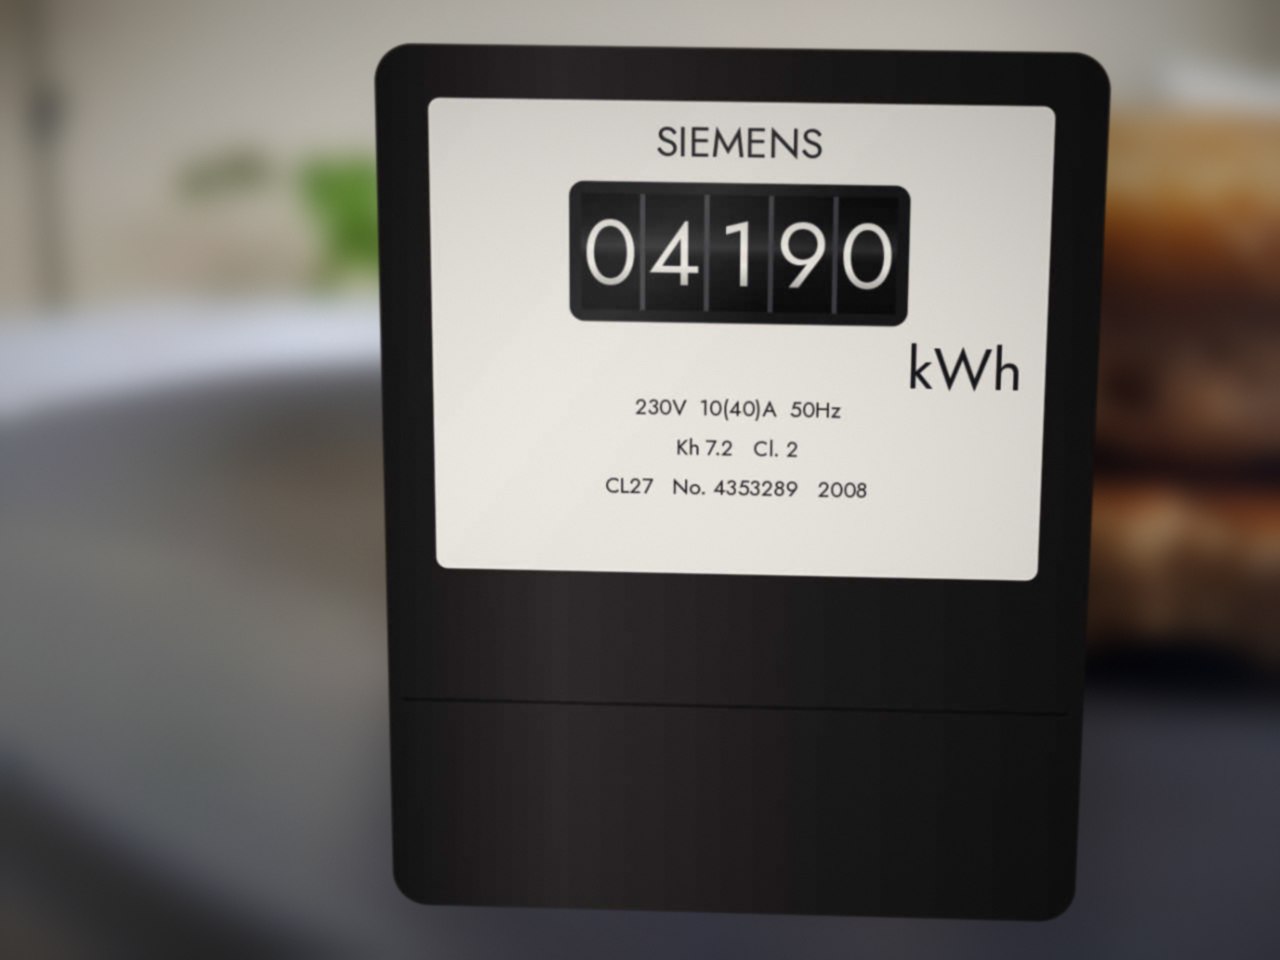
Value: kWh 4190
